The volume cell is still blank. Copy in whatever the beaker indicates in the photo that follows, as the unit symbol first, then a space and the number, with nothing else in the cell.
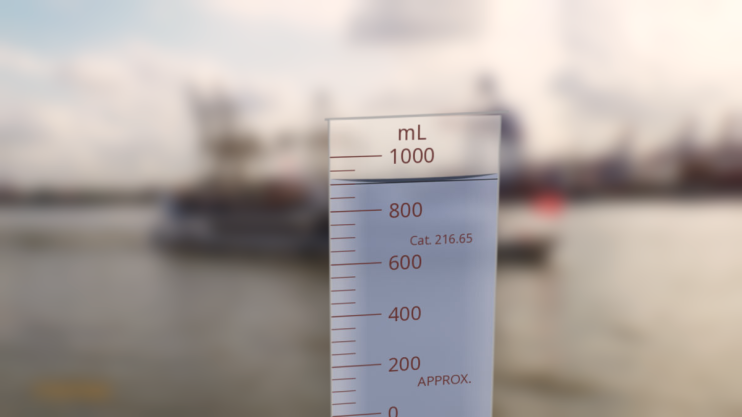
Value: mL 900
